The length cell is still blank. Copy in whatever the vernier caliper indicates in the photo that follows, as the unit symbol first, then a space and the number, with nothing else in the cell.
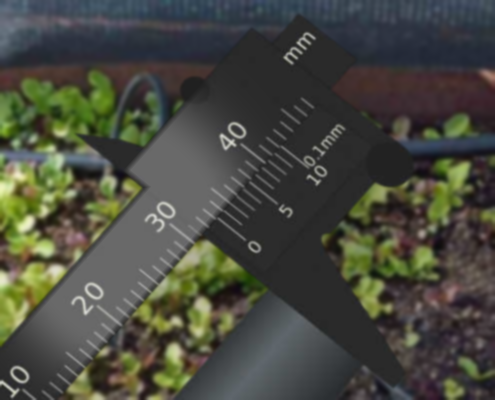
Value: mm 33.2
